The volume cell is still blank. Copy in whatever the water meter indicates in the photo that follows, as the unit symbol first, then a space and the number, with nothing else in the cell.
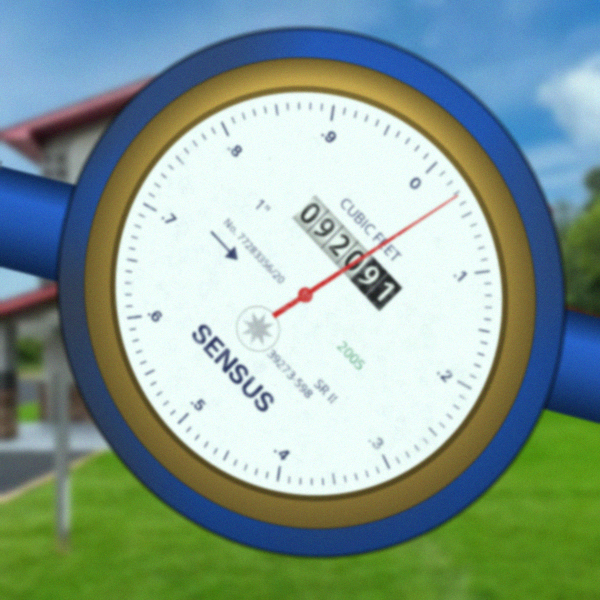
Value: ft³ 92091.03
